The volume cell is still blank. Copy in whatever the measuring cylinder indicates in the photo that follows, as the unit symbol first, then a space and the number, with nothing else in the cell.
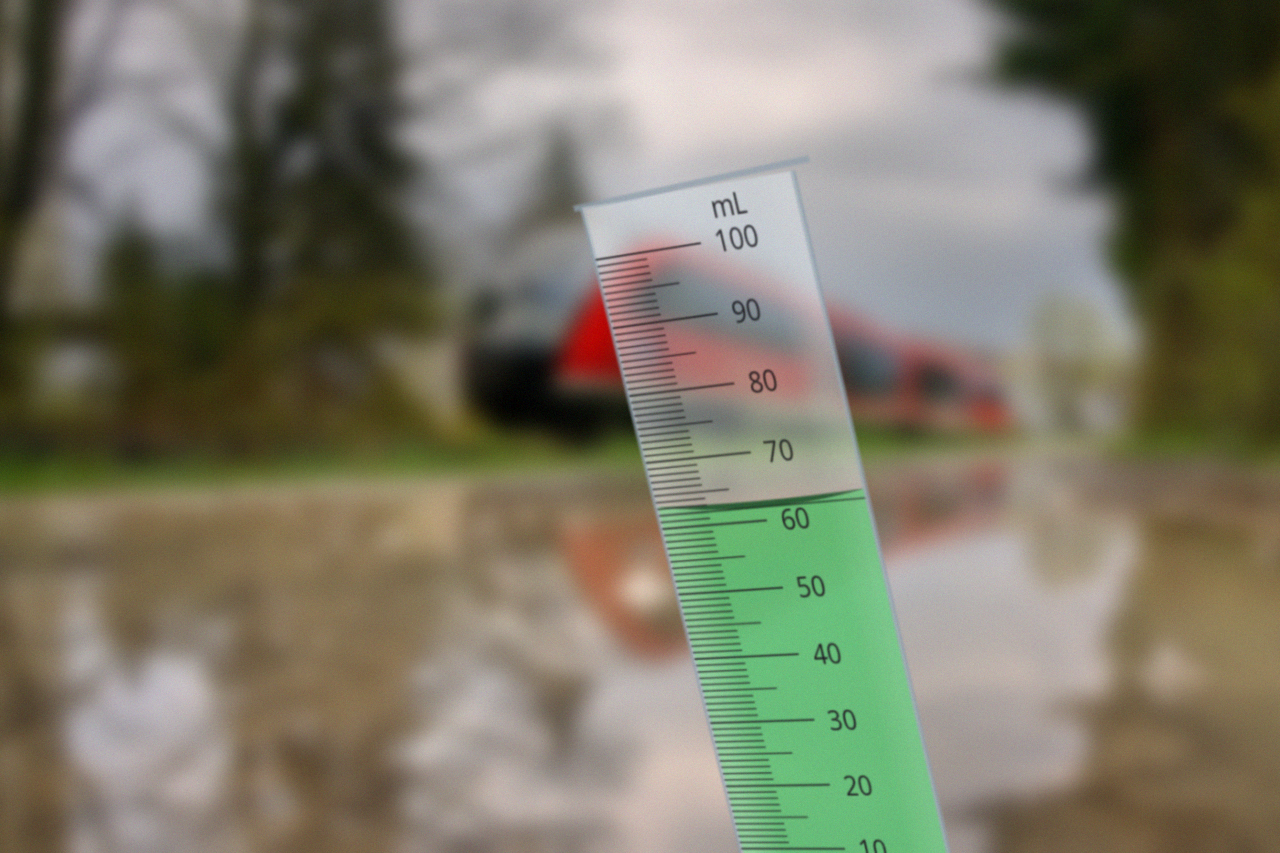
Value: mL 62
